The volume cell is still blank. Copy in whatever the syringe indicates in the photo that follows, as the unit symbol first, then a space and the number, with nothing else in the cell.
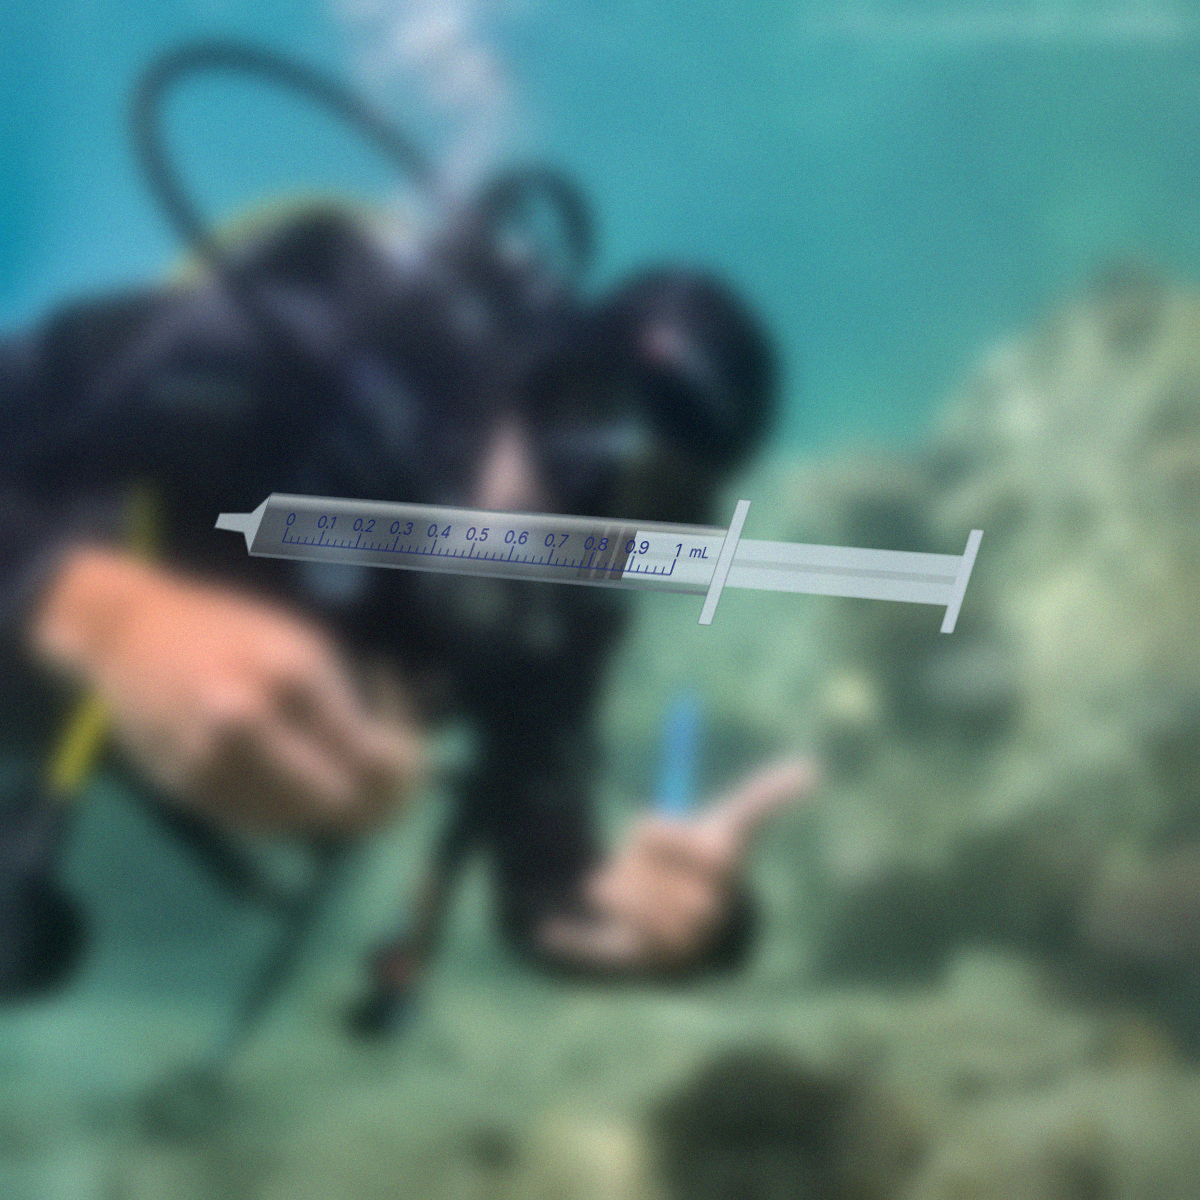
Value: mL 0.78
